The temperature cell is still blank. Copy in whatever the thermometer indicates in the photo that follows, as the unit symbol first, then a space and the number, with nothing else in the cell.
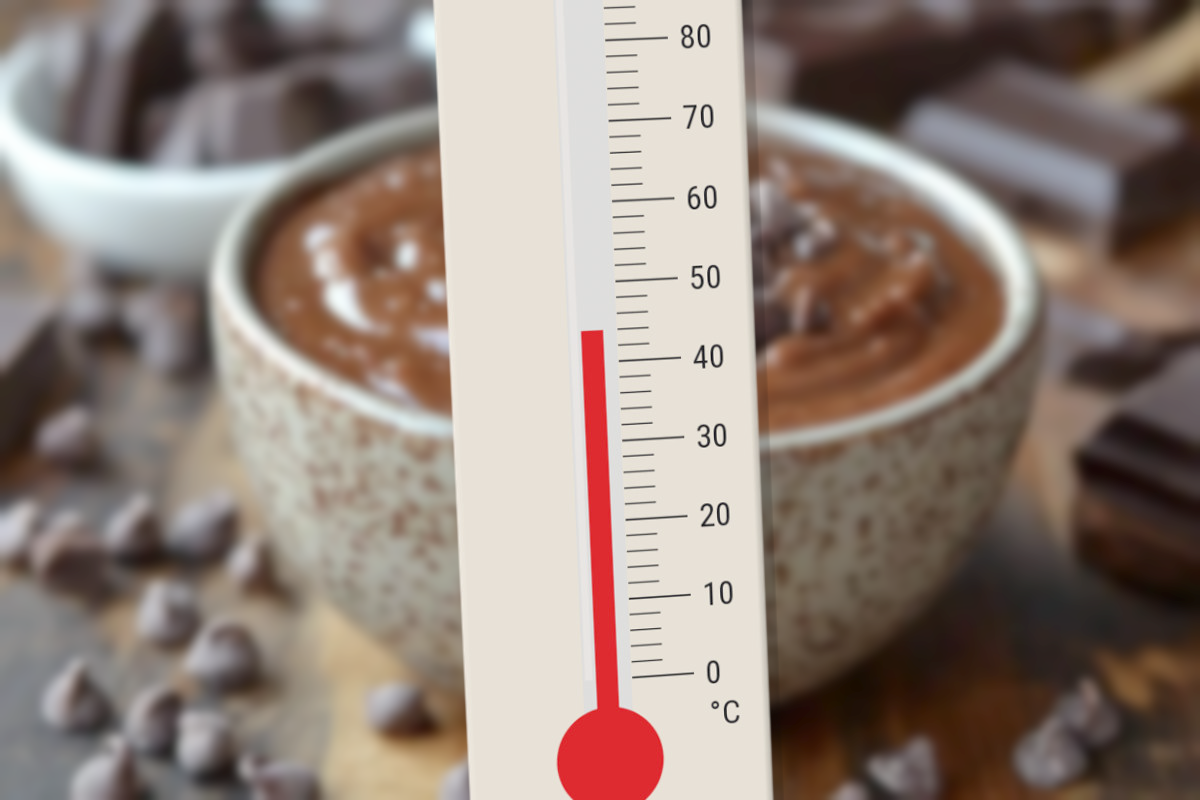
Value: °C 44
